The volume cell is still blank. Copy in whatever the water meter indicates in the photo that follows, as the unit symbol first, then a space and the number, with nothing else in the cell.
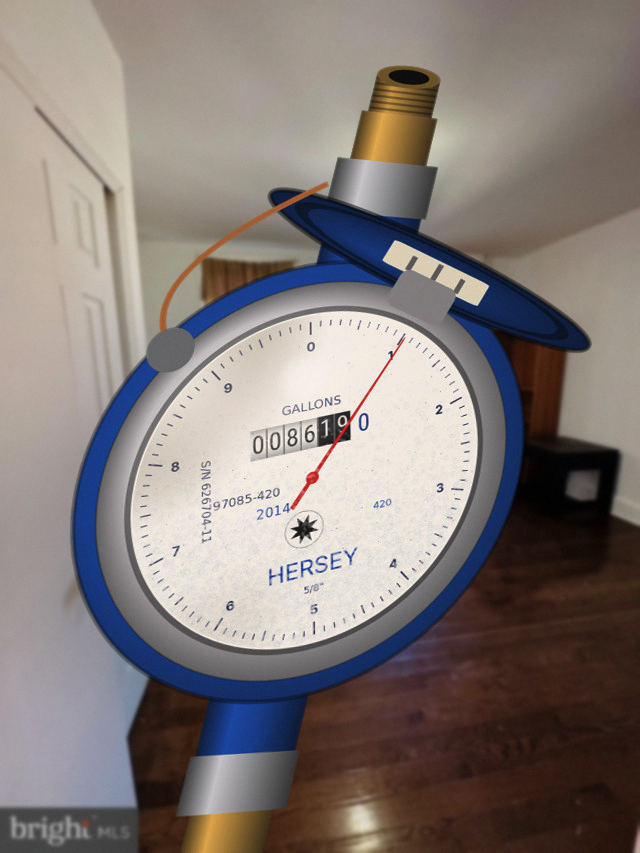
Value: gal 86191.0
